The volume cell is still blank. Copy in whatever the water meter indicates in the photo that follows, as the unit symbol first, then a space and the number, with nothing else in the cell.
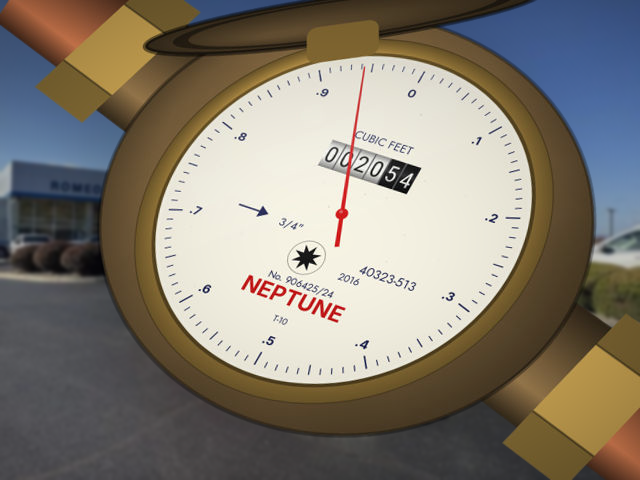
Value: ft³ 2053.94
